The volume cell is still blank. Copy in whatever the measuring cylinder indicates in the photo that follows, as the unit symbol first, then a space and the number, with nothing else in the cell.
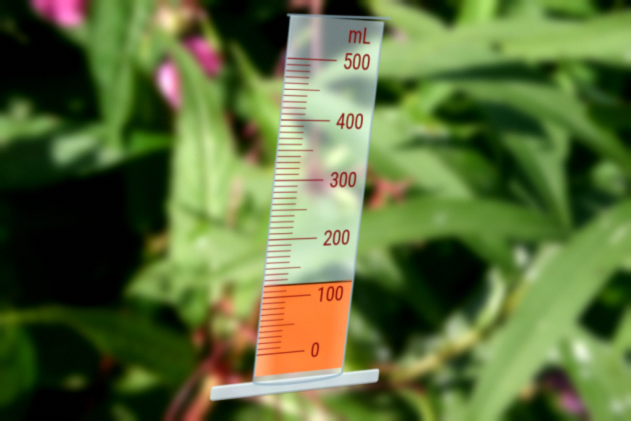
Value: mL 120
